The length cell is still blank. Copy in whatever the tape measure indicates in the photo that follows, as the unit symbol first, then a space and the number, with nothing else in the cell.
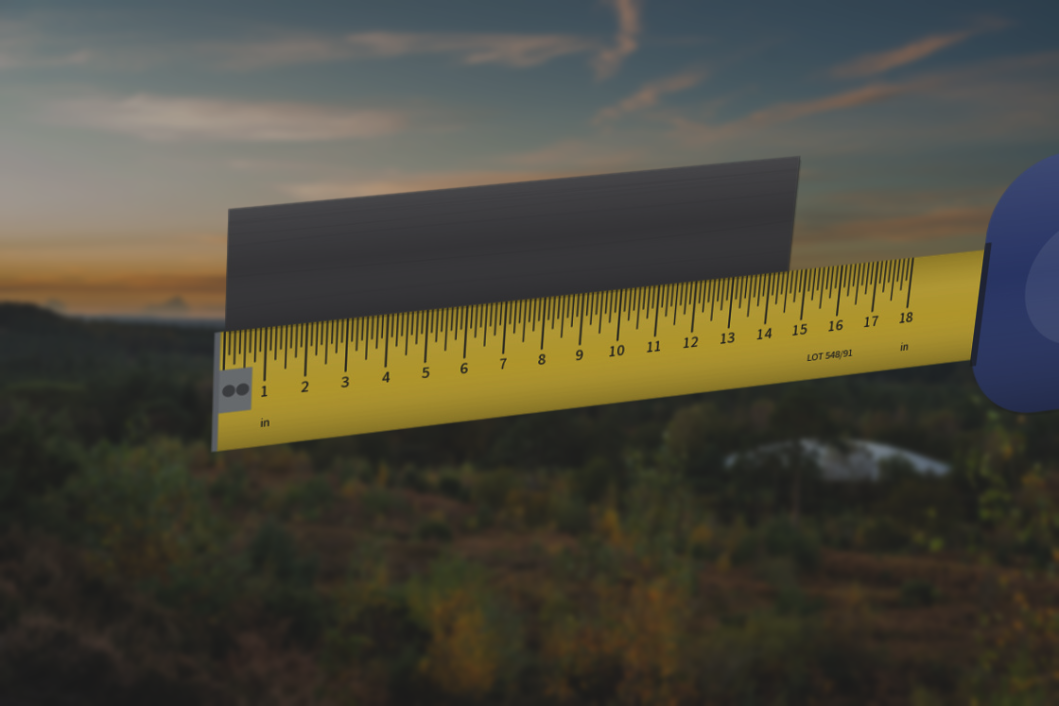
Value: in 14.5
